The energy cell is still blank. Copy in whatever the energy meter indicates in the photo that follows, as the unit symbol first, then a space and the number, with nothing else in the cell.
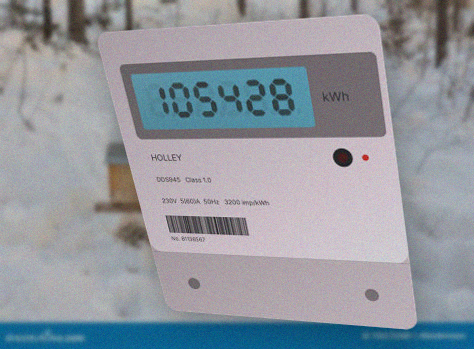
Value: kWh 105428
